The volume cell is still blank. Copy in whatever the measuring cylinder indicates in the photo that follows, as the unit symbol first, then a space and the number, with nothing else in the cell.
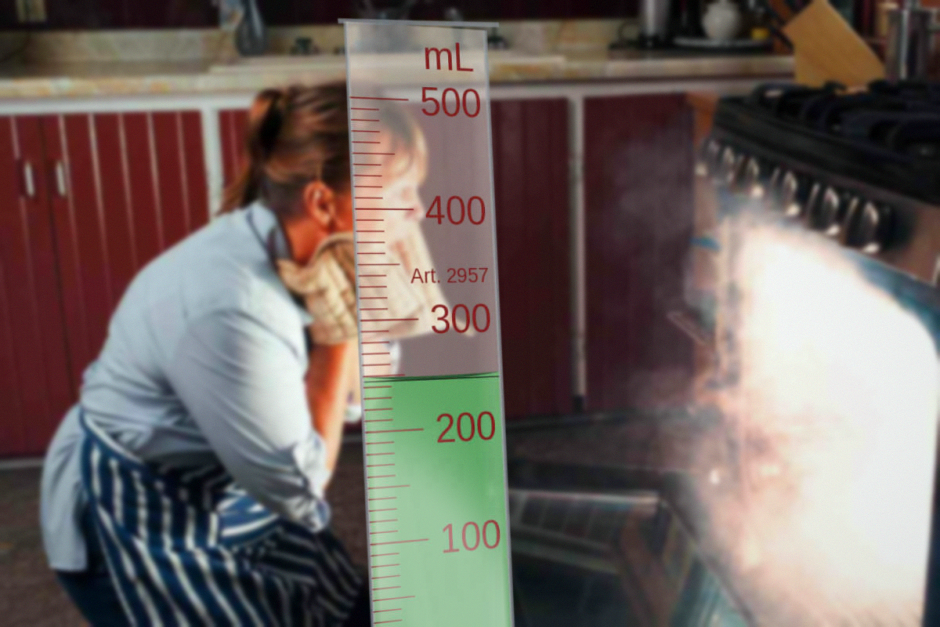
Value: mL 245
